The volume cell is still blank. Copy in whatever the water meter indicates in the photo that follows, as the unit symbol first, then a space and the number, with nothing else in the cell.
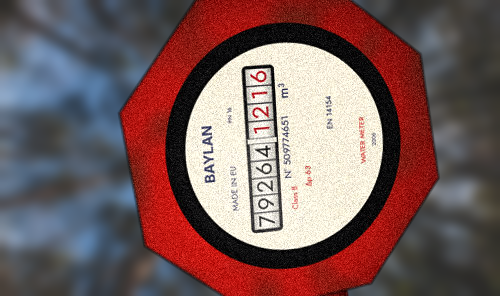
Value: m³ 79264.1216
